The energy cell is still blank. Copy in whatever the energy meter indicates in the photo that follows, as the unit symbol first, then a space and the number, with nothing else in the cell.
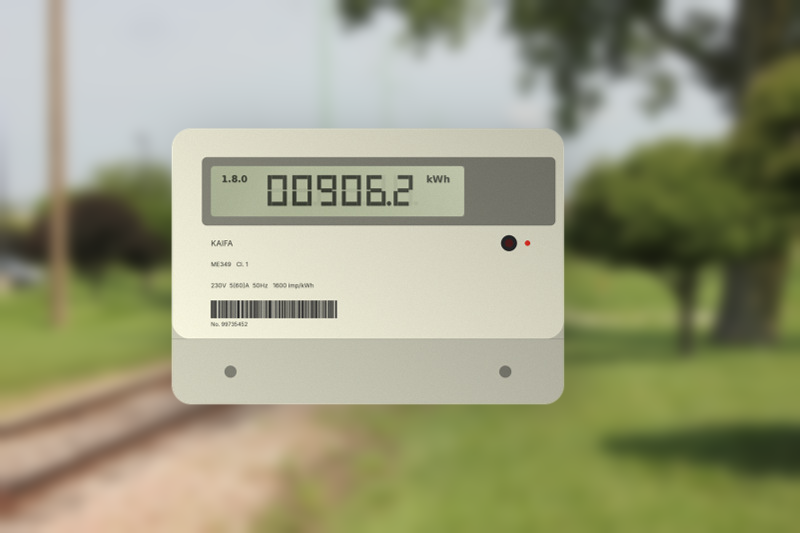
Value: kWh 906.2
